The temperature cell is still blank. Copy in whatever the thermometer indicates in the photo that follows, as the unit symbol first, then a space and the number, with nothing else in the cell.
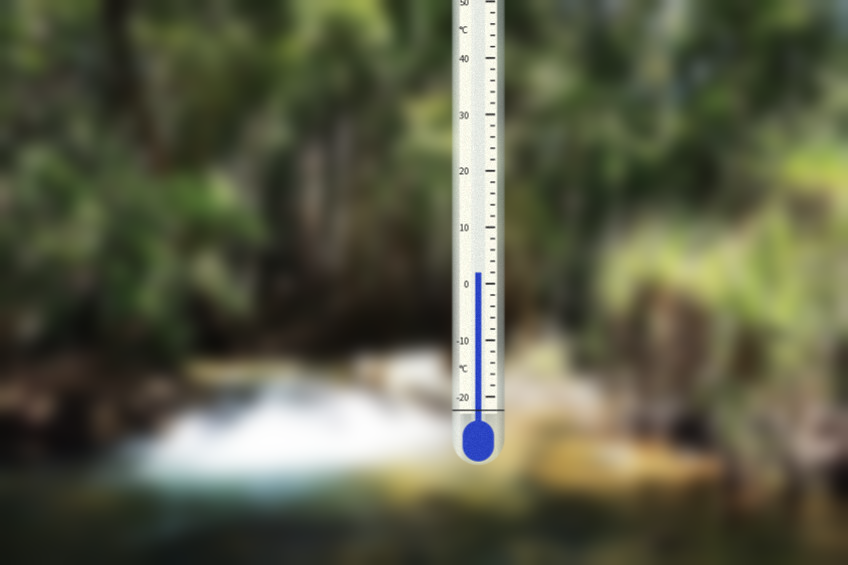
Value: °C 2
